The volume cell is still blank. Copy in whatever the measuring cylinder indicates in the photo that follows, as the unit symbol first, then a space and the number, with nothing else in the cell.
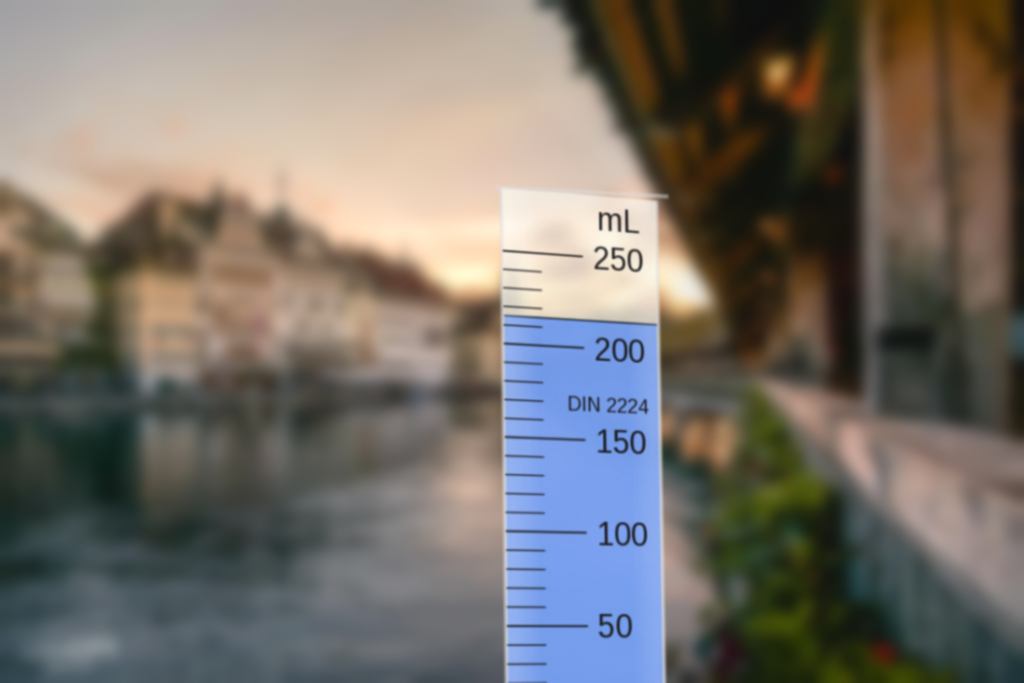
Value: mL 215
